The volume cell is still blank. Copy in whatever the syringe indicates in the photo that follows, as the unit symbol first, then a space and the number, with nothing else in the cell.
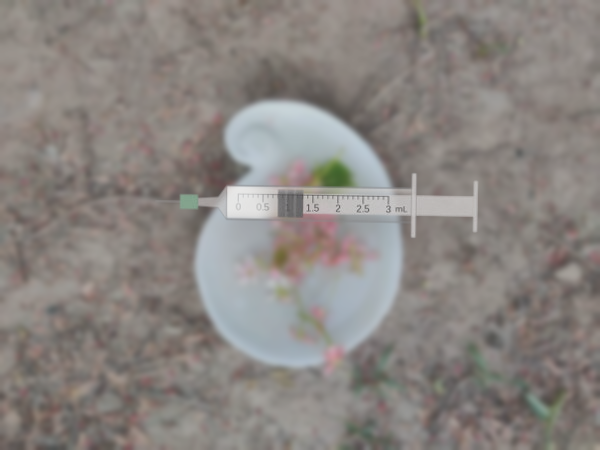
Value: mL 0.8
